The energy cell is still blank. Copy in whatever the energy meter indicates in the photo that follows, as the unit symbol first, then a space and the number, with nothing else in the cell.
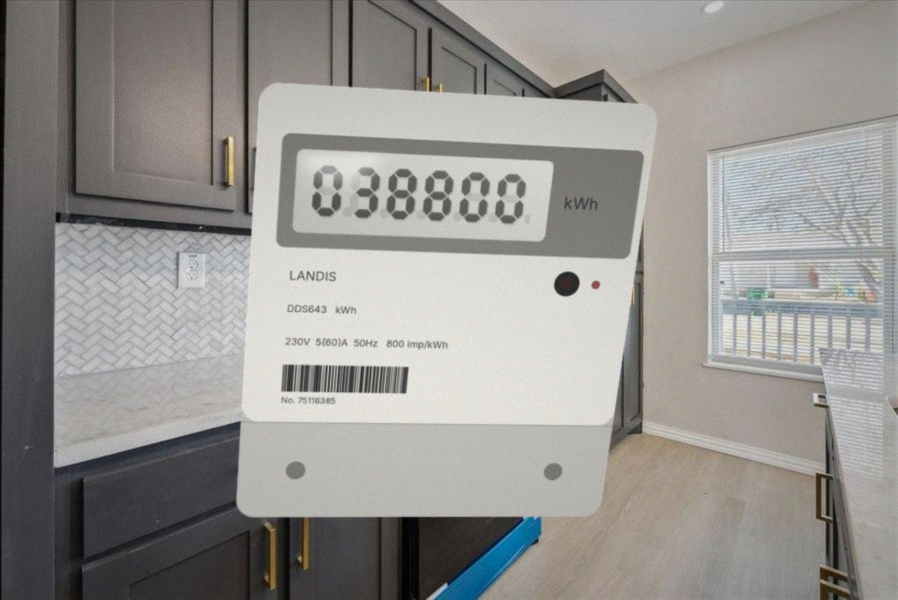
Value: kWh 38800
